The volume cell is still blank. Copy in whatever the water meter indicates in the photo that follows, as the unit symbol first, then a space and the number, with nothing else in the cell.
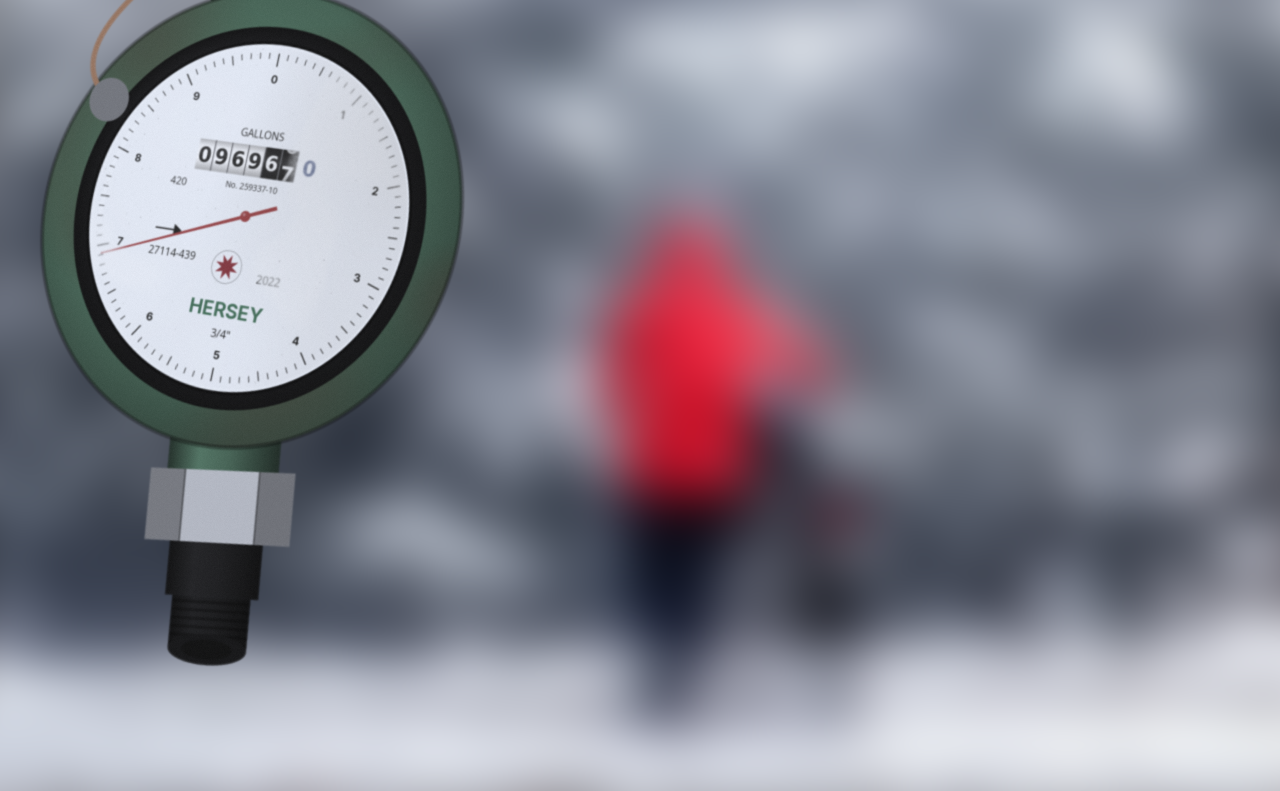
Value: gal 969666.9
